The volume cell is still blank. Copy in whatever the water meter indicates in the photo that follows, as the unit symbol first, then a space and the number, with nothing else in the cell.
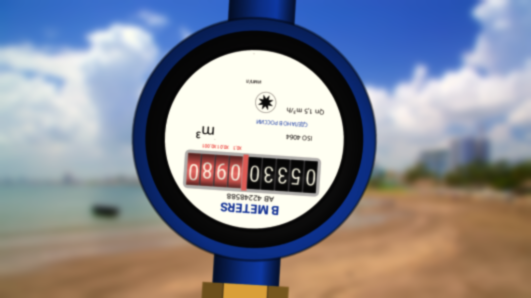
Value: m³ 5330.0980
